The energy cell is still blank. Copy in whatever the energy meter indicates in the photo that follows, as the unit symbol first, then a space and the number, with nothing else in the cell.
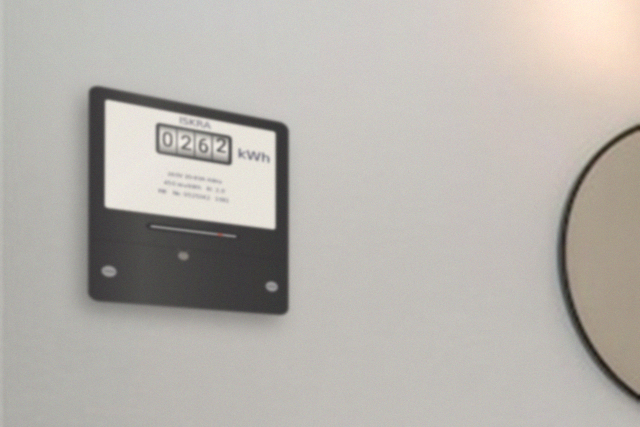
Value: kWh 262
